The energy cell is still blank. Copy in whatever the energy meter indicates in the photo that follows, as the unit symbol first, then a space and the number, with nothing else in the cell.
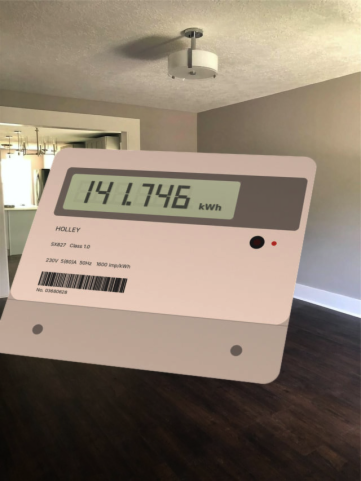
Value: kWh 141.746
